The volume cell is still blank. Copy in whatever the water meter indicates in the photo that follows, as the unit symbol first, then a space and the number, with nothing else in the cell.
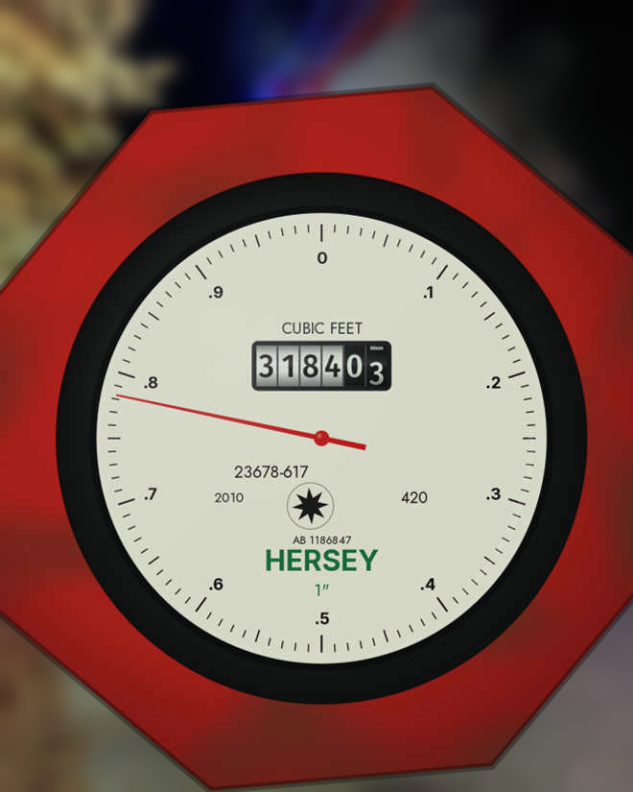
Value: ft³ 318402.78
